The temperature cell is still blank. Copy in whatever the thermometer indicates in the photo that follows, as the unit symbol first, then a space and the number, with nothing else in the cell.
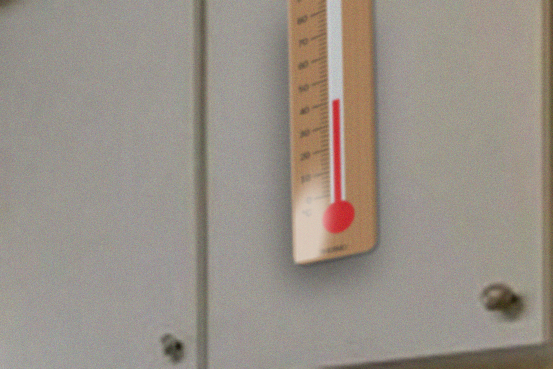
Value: °C 40
